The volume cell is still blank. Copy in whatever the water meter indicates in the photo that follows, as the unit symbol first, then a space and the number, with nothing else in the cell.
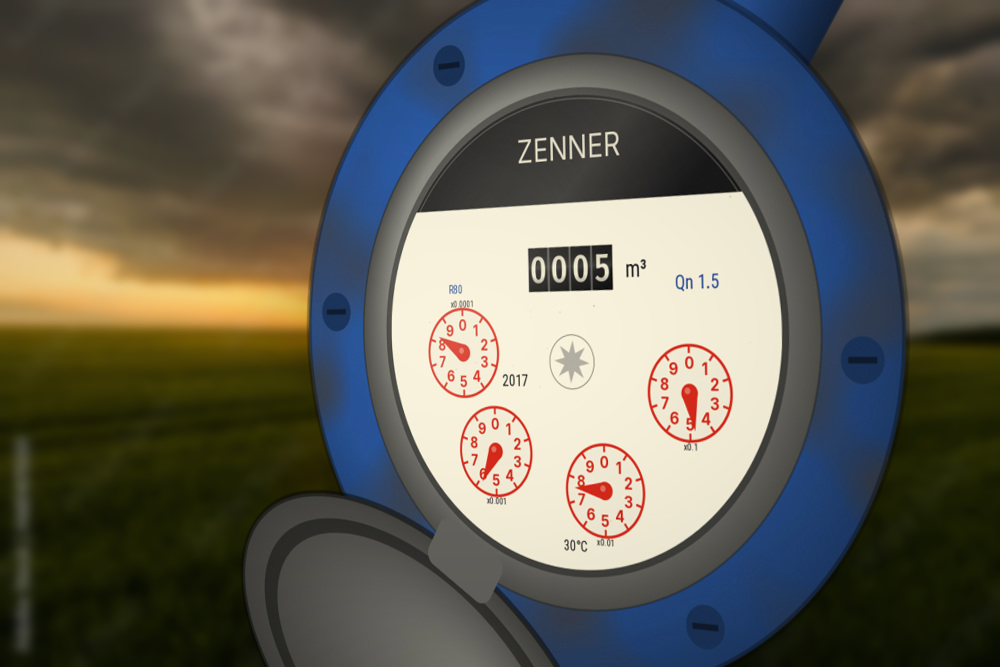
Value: m³ 5.4758
